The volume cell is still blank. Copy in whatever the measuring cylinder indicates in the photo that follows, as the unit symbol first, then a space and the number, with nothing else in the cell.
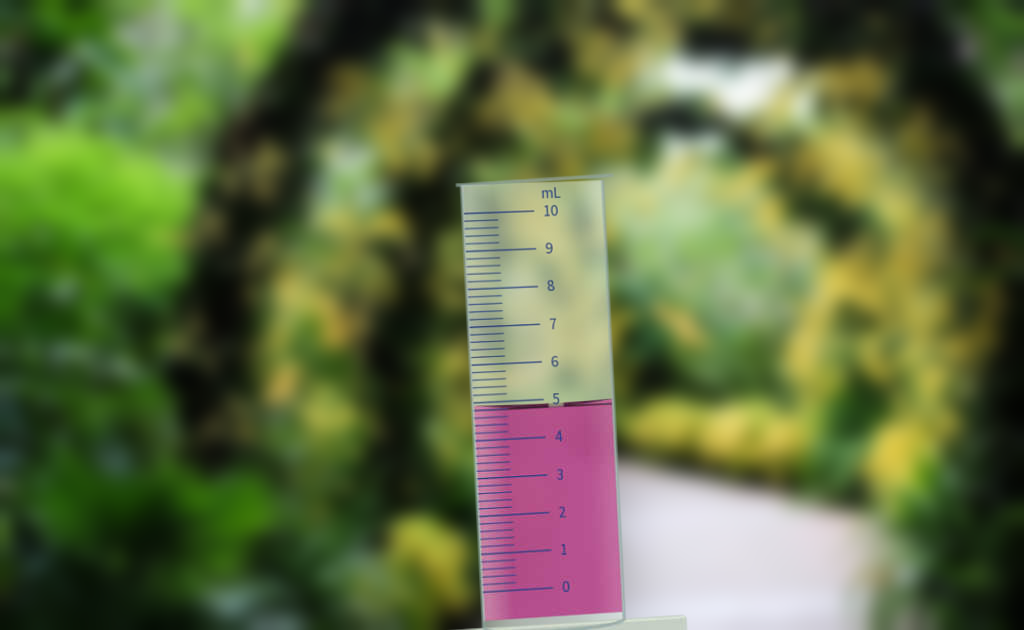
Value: mL 4.8
